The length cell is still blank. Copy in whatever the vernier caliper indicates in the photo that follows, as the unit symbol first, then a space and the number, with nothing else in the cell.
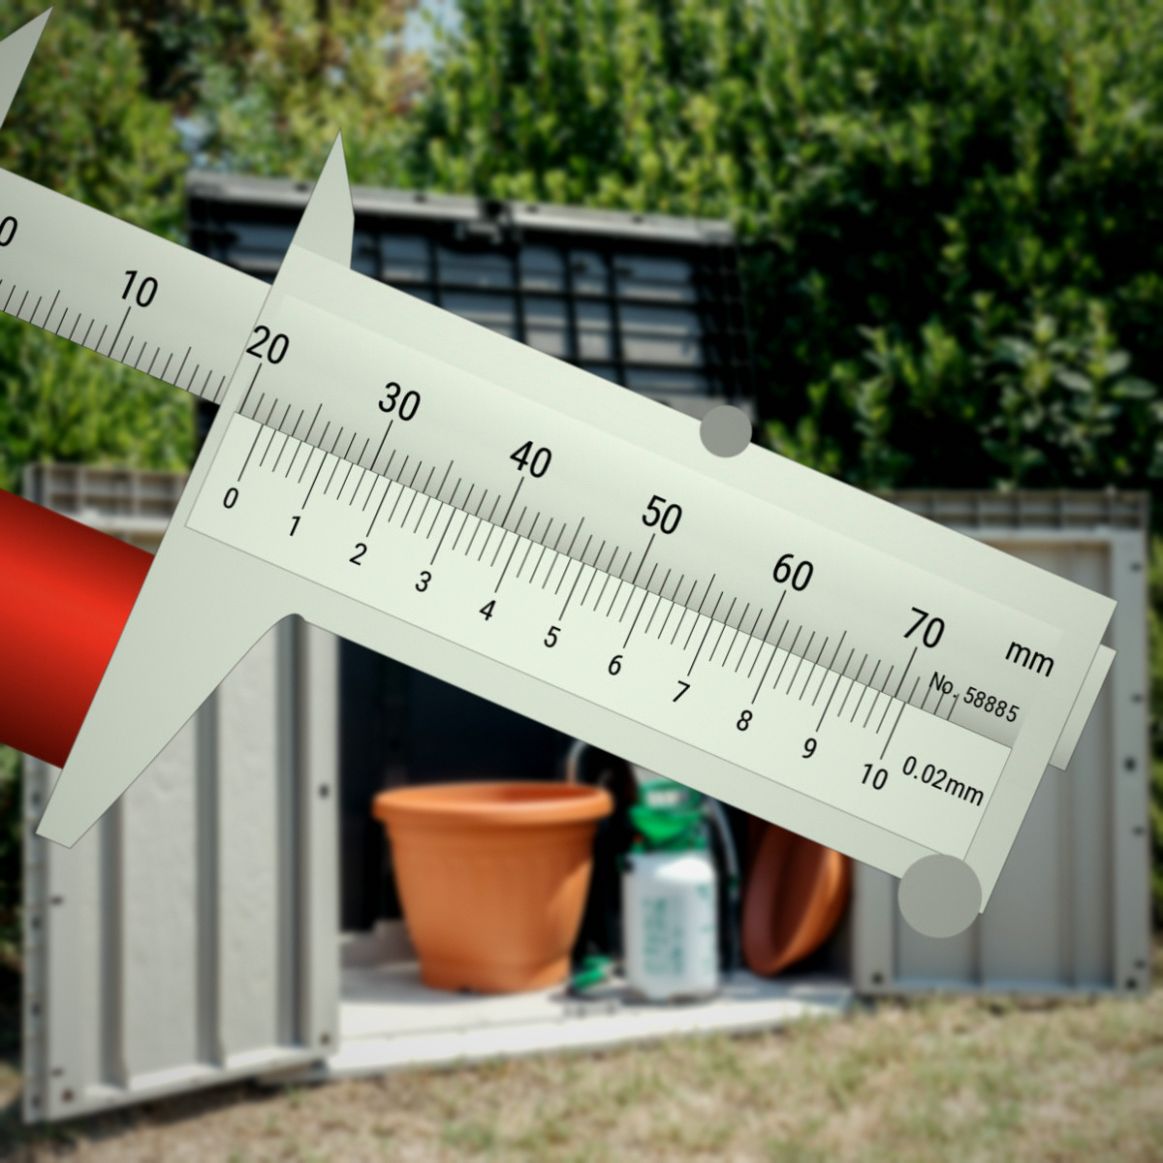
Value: mm 21.8
